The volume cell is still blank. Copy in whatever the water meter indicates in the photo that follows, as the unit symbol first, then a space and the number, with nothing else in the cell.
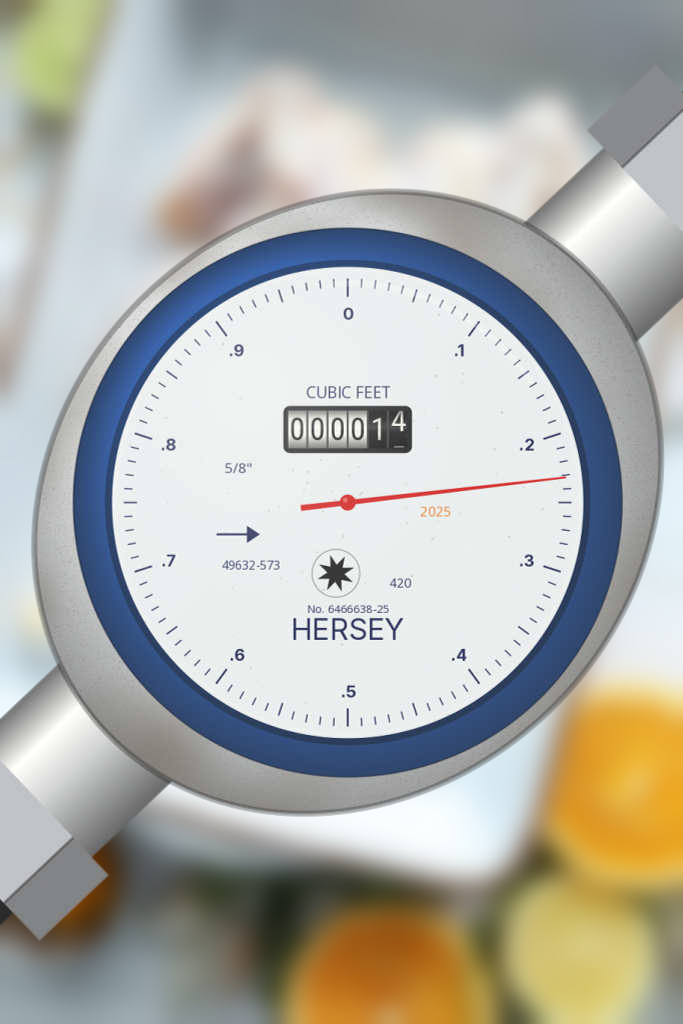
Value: ft³ 14.23
